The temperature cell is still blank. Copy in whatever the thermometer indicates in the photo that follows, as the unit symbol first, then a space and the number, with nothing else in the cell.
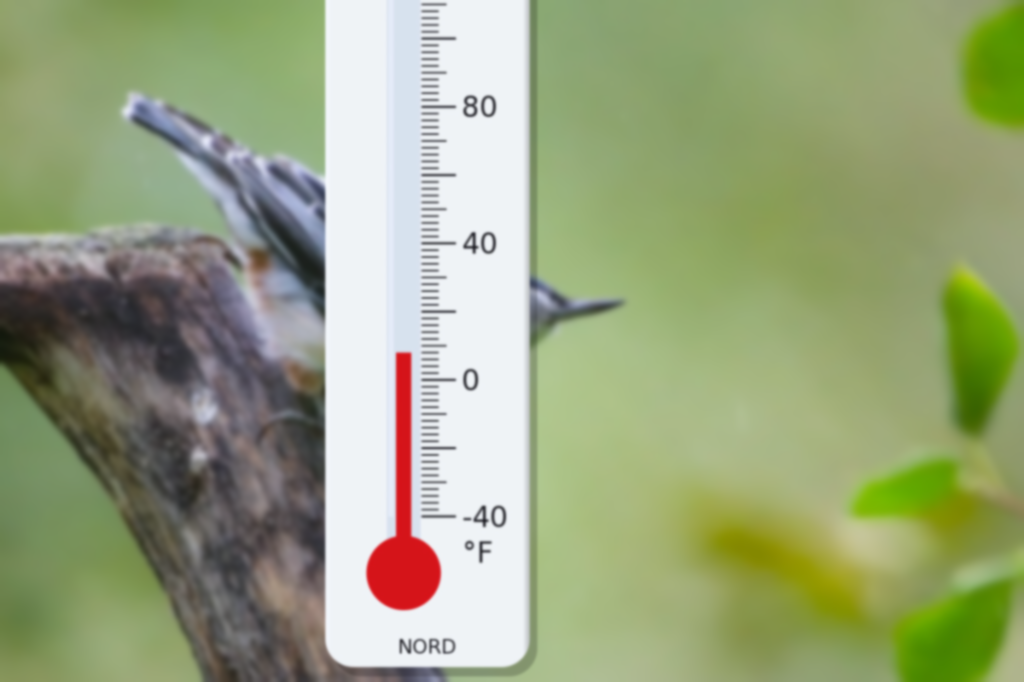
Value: °F 8
